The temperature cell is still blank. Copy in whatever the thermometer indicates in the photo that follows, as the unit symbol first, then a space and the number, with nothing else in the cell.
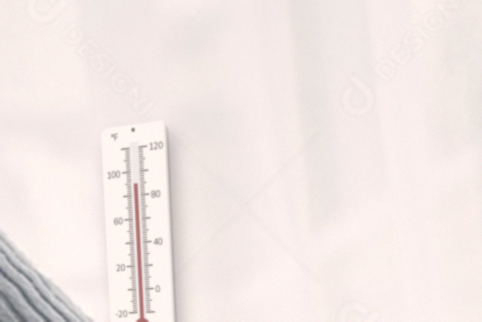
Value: °F 90
